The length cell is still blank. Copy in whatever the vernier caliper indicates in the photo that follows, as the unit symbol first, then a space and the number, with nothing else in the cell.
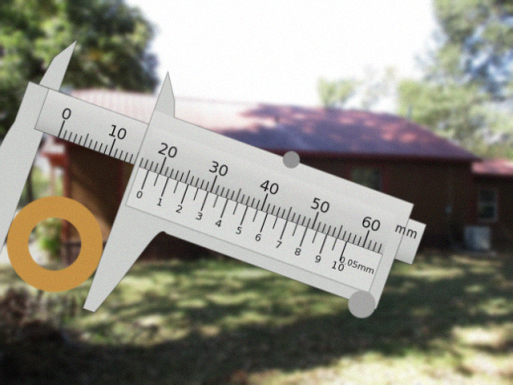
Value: mm 17.8
